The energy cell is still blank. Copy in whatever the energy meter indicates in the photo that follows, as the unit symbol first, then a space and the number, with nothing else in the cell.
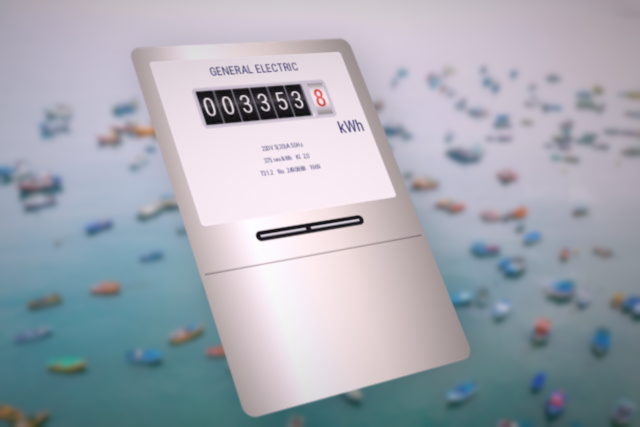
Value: kWh 3353.8
